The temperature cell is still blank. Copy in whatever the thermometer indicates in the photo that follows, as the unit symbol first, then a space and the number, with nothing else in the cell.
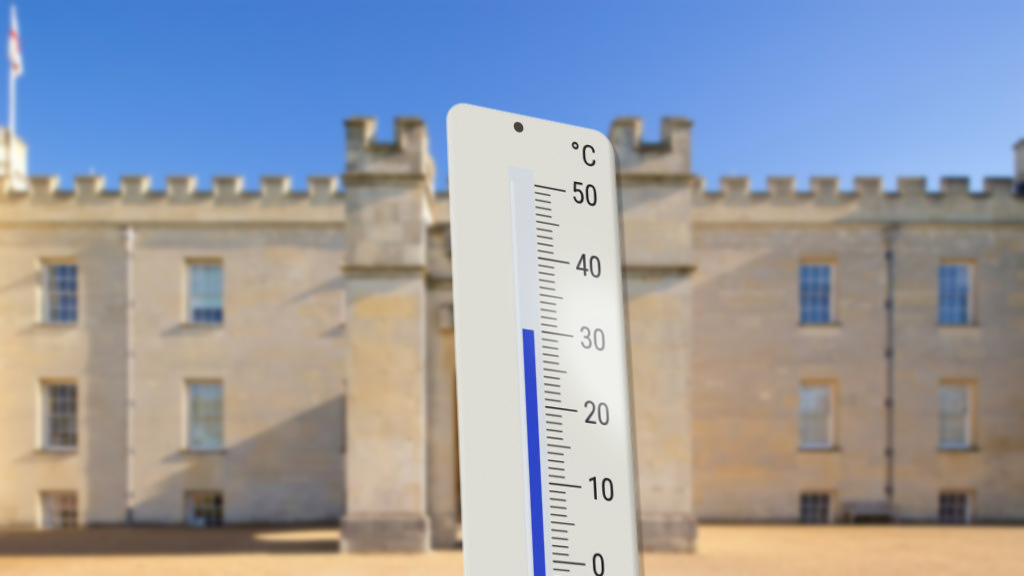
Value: °C 30
